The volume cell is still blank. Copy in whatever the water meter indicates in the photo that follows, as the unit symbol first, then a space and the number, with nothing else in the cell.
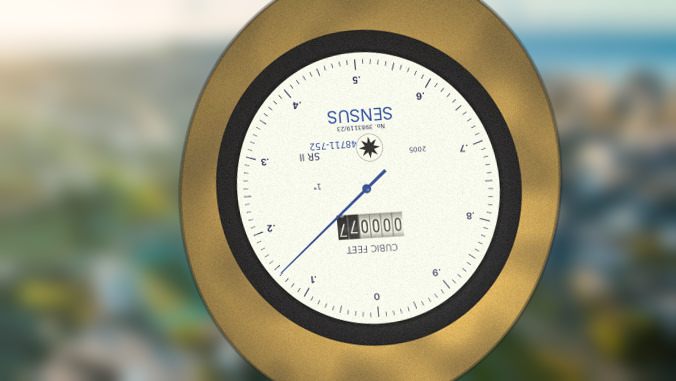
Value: ft³ 77.14
